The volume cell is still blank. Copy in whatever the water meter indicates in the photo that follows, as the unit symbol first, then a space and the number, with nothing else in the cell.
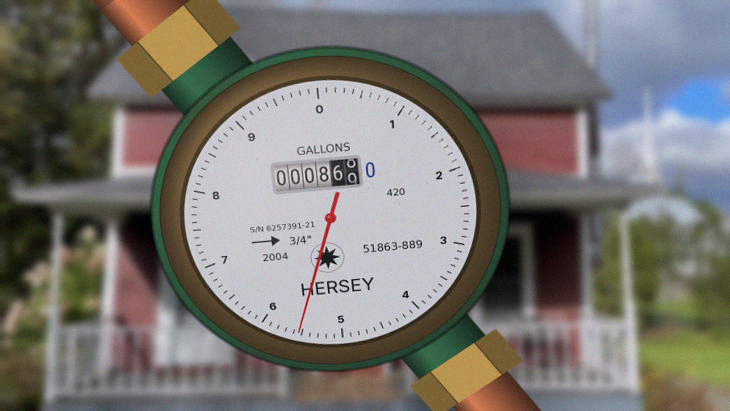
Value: gal 8685.5
